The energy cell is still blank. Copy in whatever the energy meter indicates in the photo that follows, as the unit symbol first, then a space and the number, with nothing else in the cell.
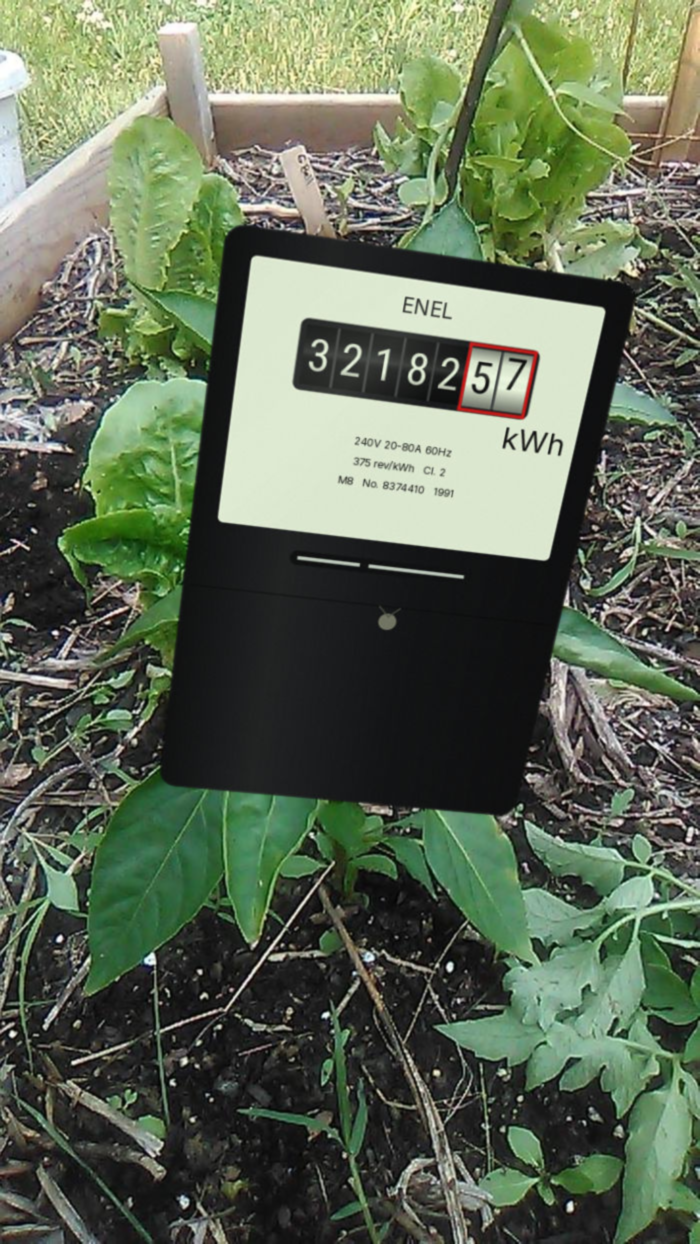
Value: kWh 32182.57
